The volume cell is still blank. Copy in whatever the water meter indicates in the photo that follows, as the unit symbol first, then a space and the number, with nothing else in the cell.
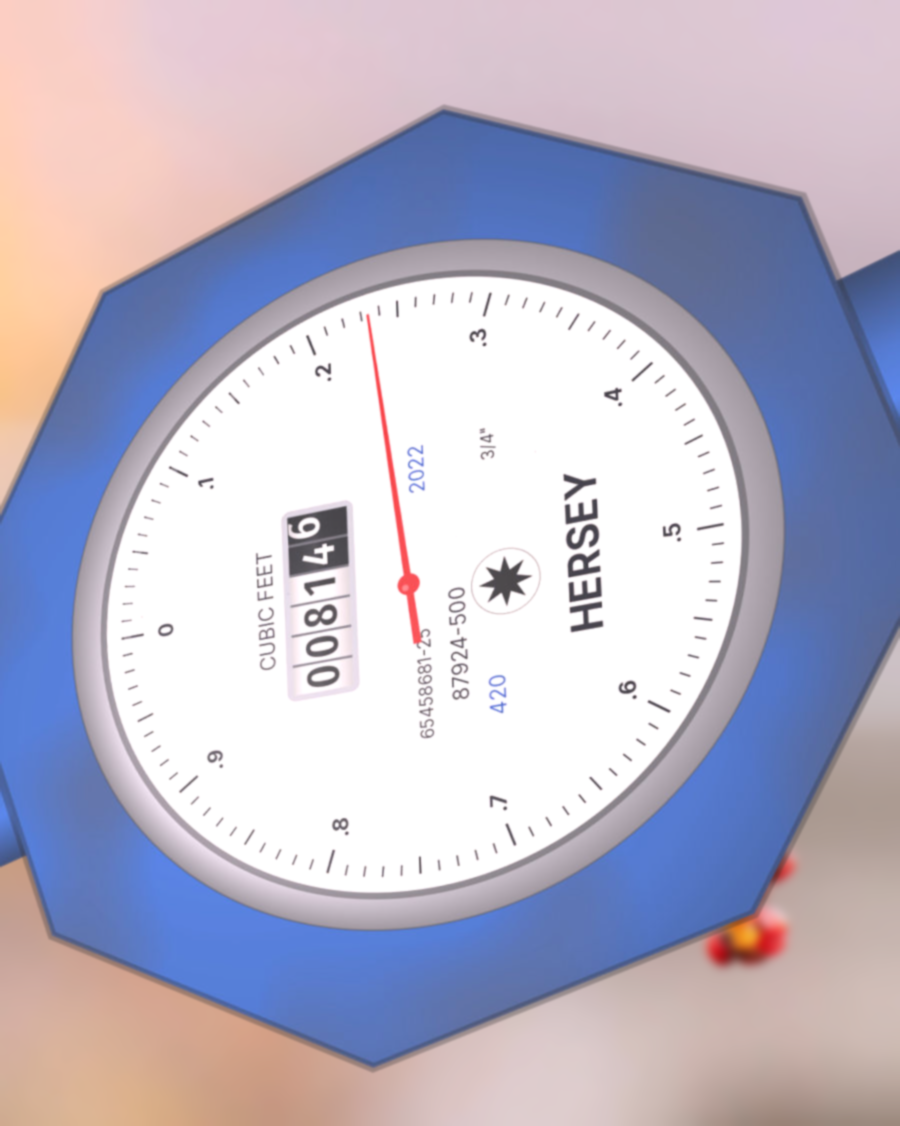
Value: ft³ 8146.23
